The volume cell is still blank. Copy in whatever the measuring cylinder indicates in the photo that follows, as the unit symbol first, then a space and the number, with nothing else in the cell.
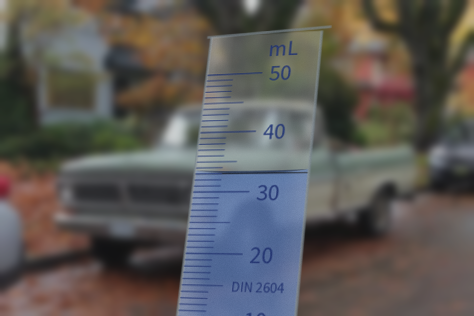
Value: mL 33
